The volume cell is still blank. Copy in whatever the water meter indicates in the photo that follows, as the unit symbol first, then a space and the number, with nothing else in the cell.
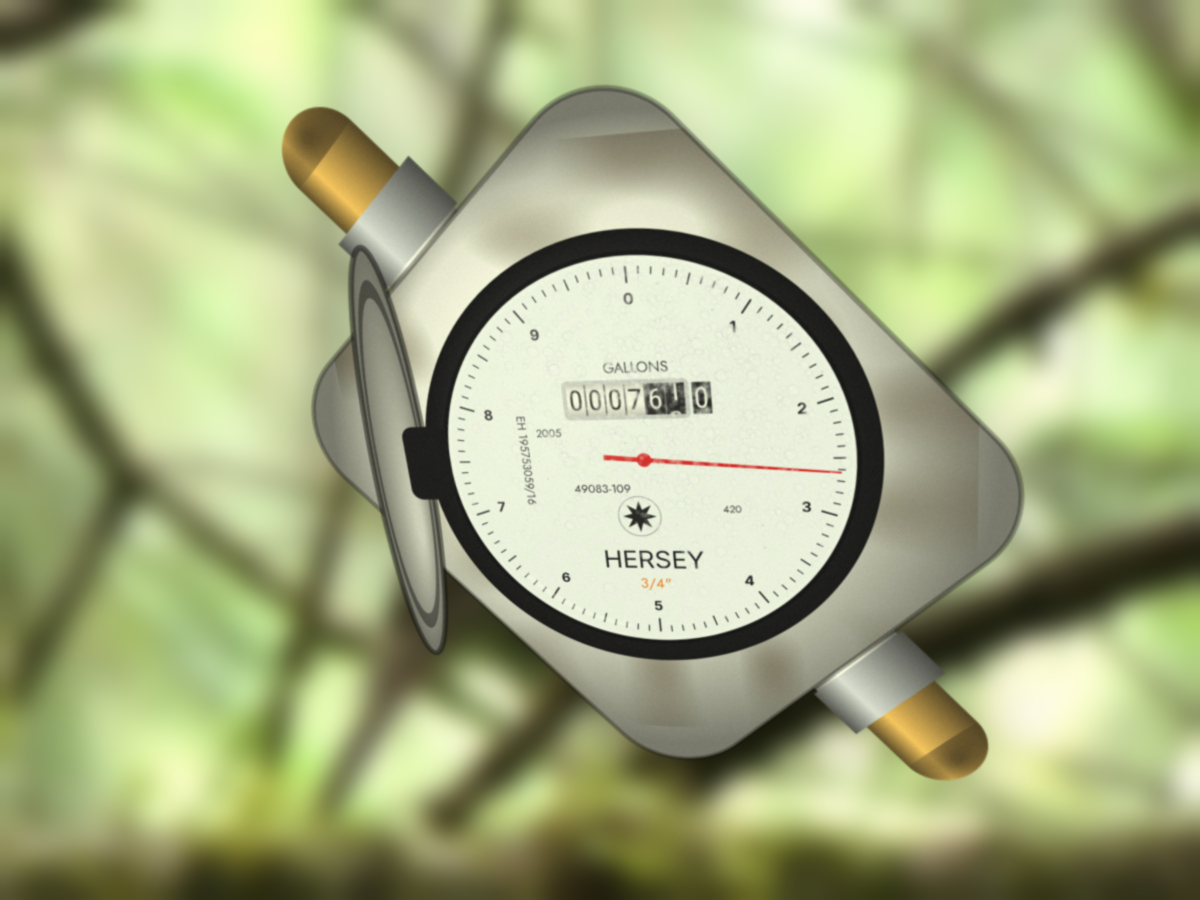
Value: gal 7612.6
